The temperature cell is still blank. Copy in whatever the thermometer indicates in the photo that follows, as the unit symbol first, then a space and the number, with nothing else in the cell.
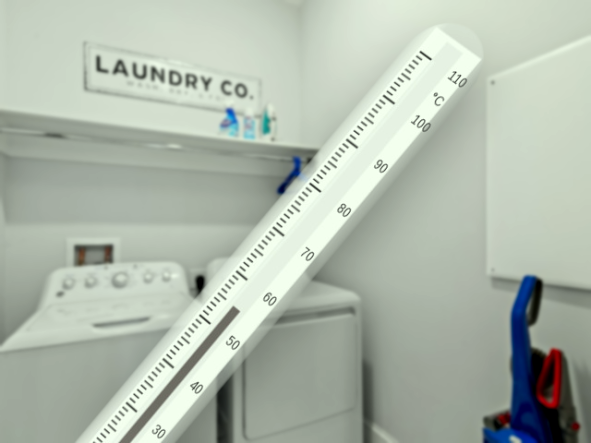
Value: °C 55
